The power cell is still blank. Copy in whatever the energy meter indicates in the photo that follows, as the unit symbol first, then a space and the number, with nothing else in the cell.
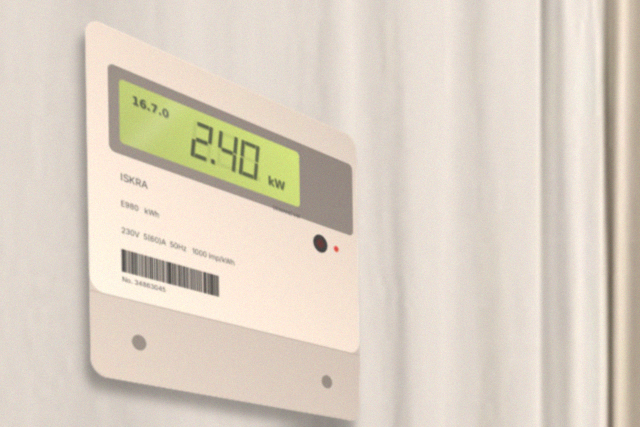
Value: kW 2.40
